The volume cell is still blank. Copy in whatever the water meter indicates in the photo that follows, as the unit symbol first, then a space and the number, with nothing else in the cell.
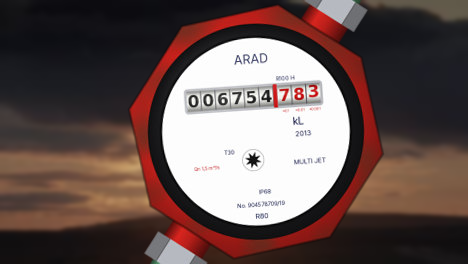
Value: kL 6754.783
